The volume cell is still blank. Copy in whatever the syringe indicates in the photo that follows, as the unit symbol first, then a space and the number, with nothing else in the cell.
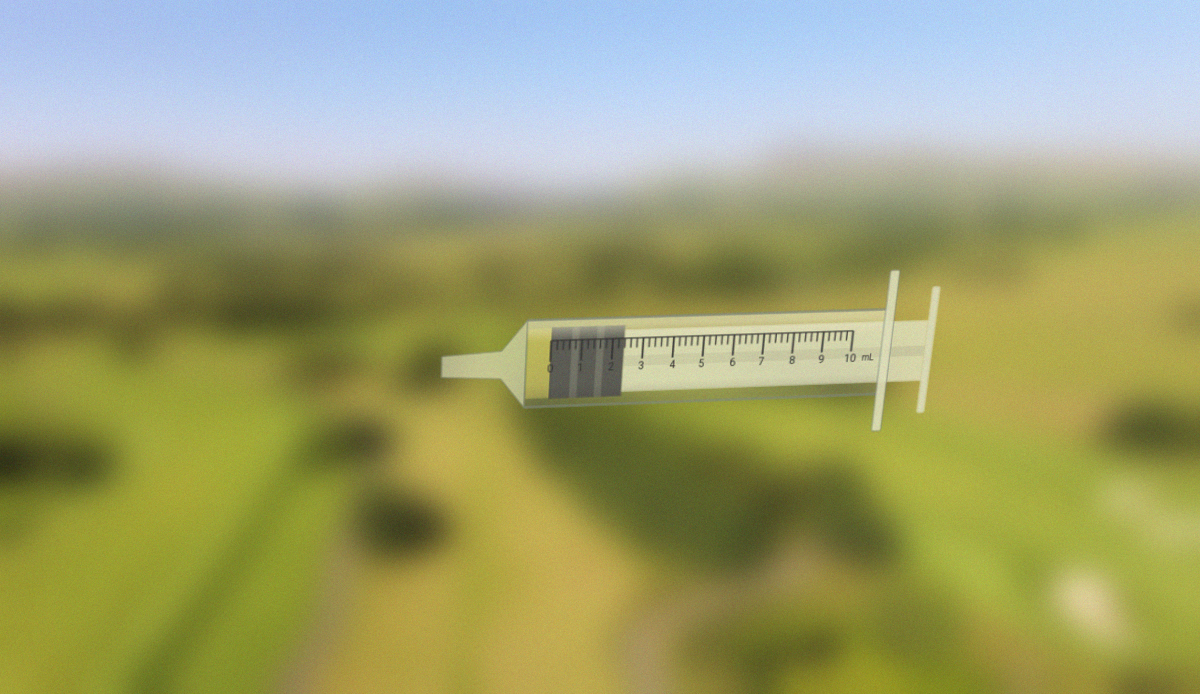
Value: mL 0
